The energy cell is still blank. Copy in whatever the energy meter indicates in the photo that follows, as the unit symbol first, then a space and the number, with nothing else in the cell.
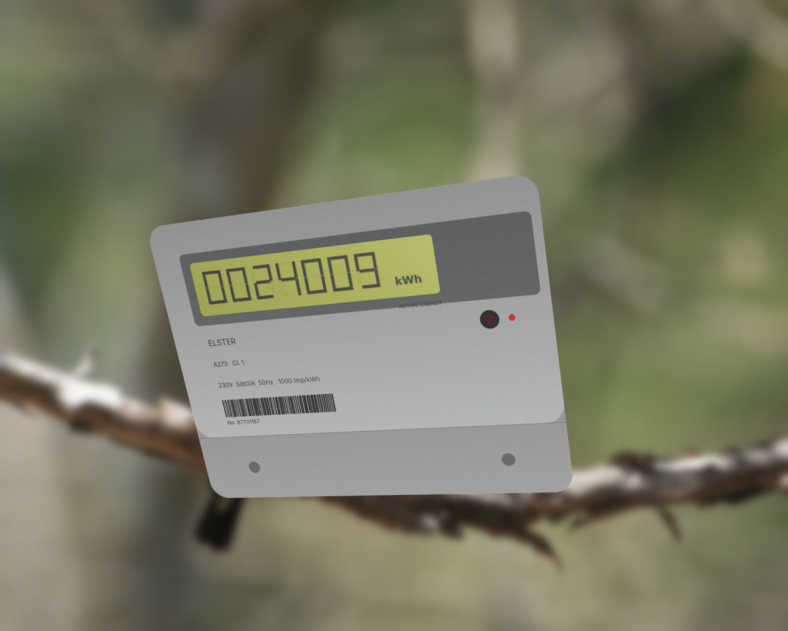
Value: kWh 24009
